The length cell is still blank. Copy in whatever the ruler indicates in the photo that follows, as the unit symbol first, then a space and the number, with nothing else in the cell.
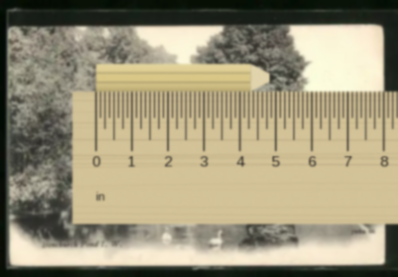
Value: in 5
